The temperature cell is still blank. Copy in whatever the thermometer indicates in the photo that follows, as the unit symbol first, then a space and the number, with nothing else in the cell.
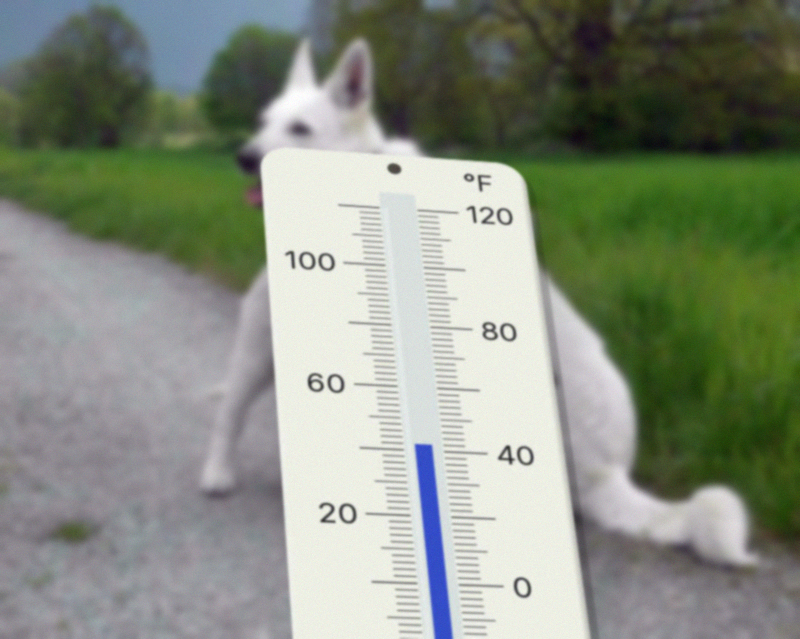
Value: °F 42
